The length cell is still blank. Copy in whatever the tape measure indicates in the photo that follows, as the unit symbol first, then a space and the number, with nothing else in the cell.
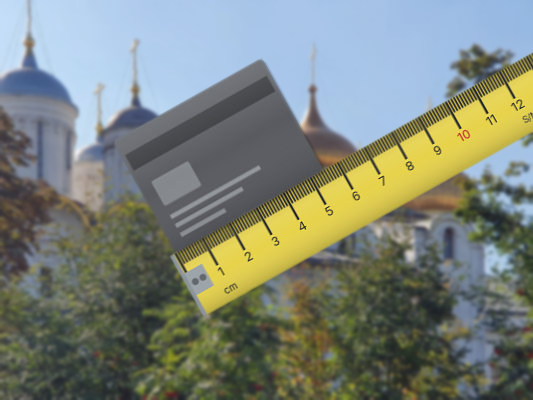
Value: cm 5.5
